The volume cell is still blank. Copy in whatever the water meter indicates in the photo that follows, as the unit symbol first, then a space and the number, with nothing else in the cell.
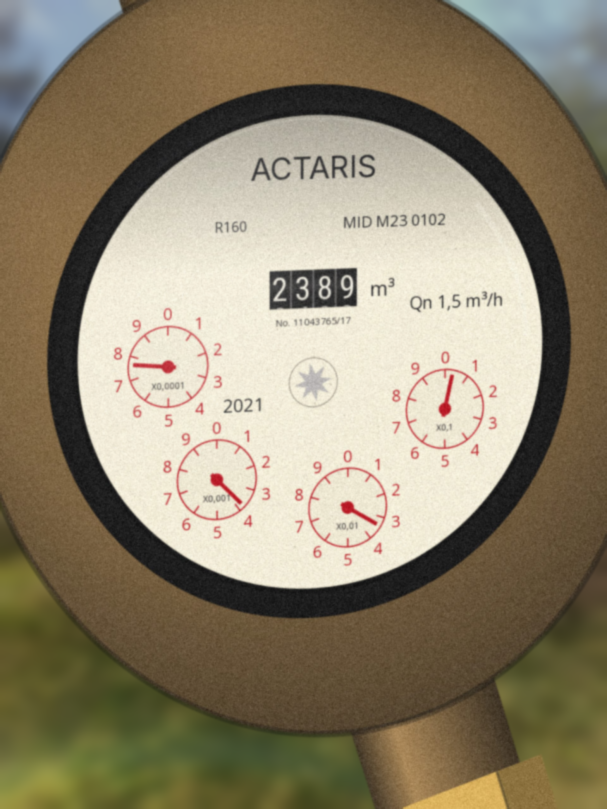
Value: m³ 2389.0337
